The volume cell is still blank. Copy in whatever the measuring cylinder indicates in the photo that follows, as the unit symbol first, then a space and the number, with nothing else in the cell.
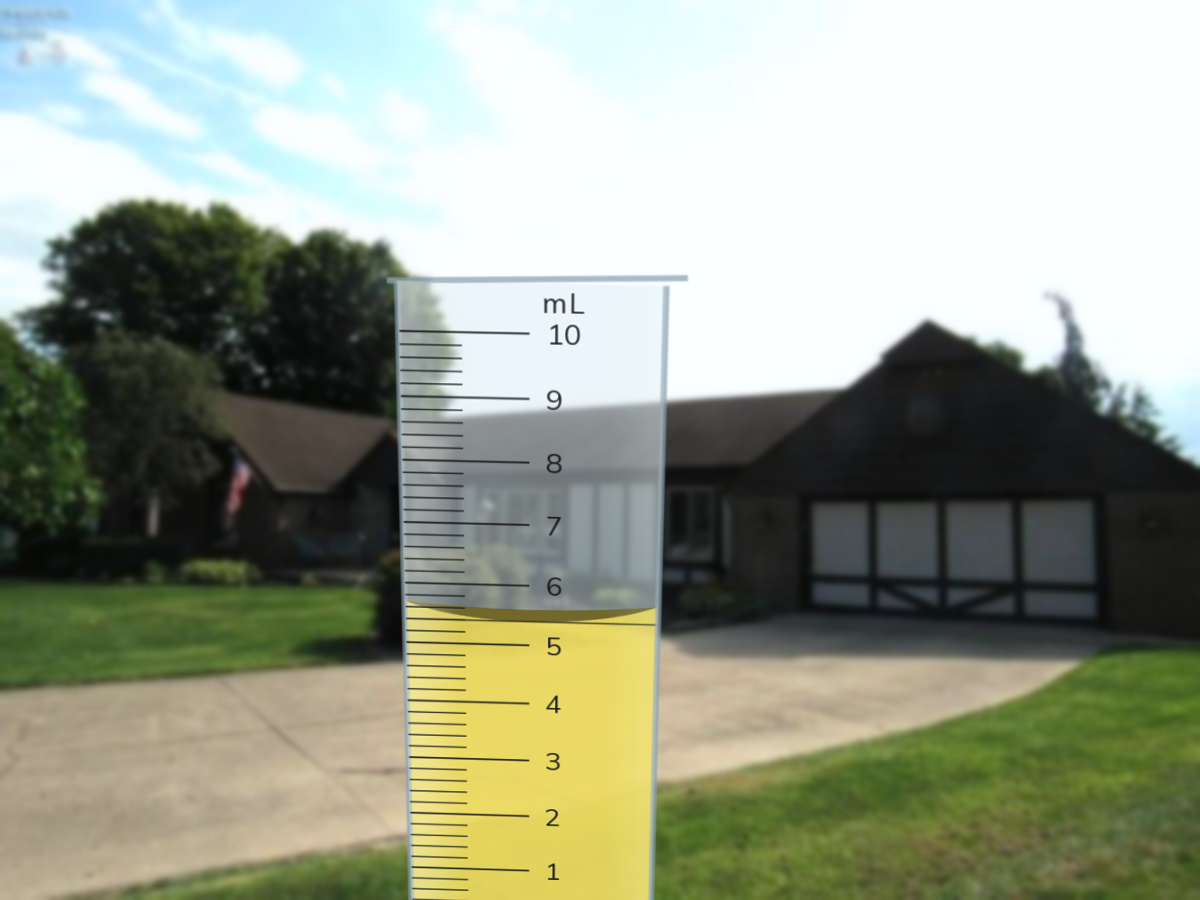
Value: mL 5.4
